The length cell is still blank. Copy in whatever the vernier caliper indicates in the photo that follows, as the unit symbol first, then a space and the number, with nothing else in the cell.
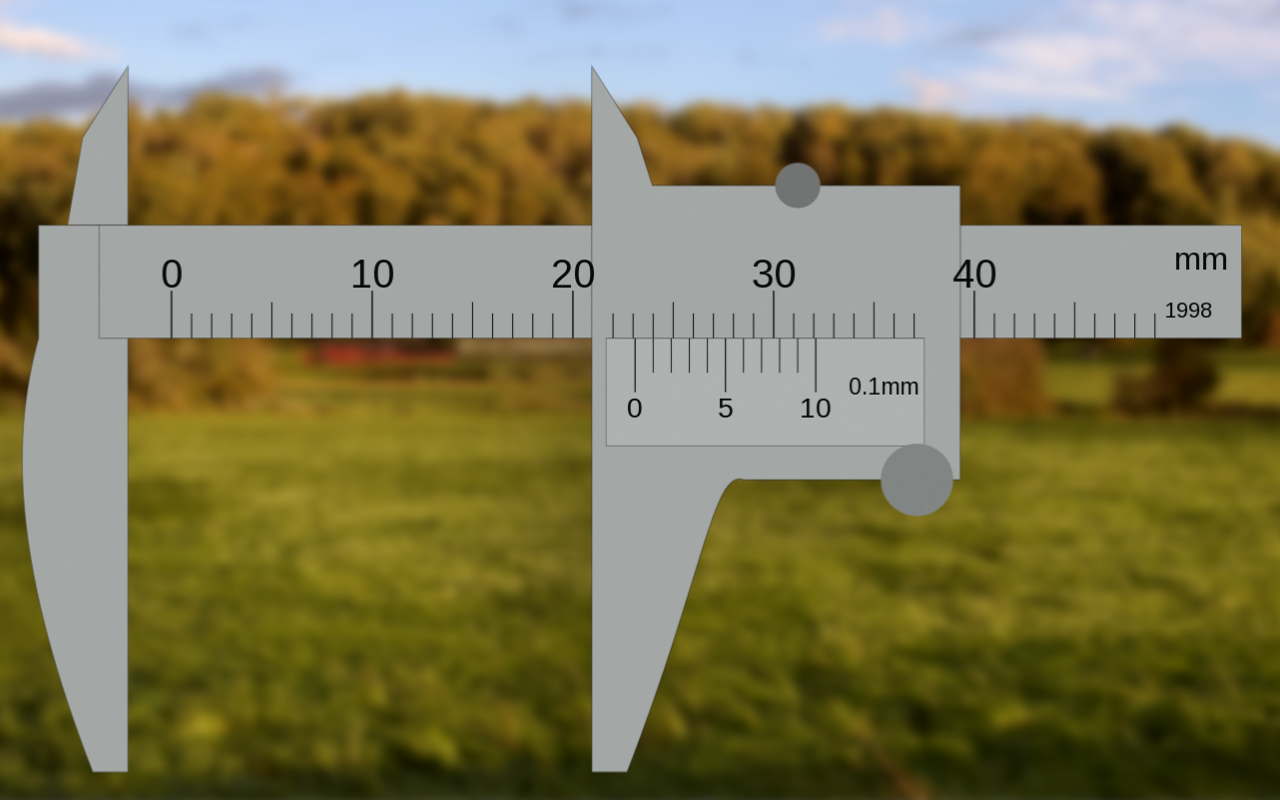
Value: mm 23.1
